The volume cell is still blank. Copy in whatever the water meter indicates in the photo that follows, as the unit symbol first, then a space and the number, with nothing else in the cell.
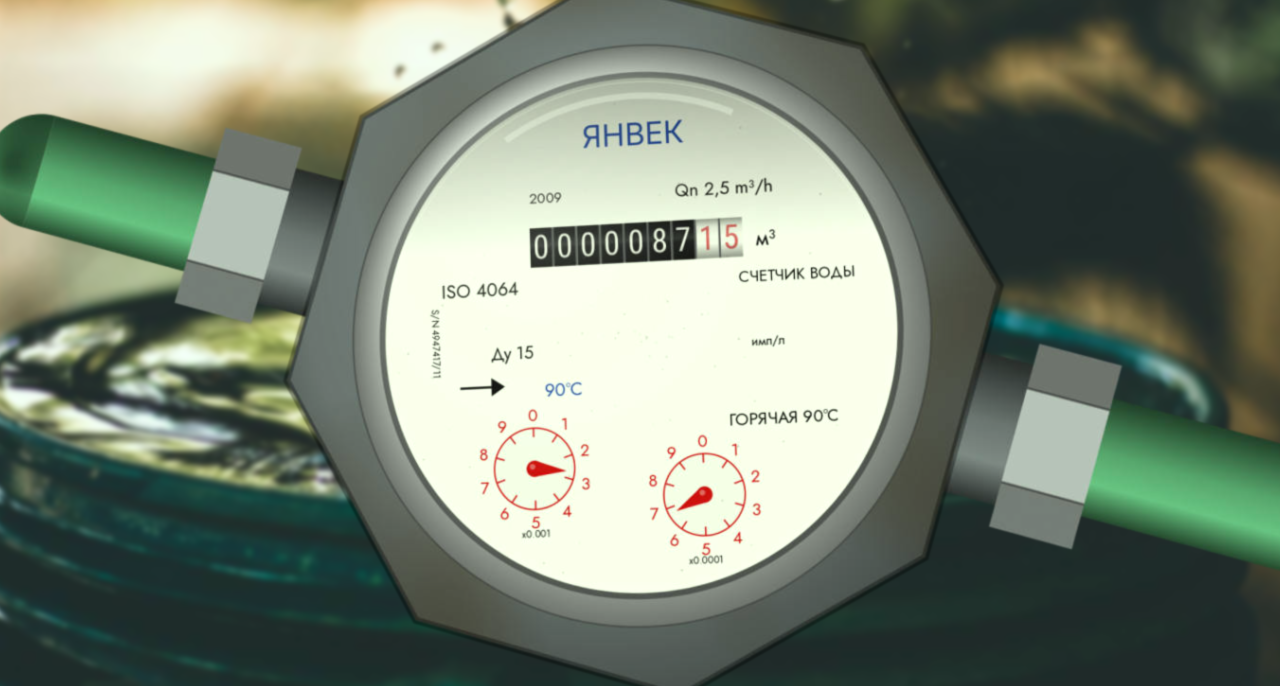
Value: m³ 87.1526
